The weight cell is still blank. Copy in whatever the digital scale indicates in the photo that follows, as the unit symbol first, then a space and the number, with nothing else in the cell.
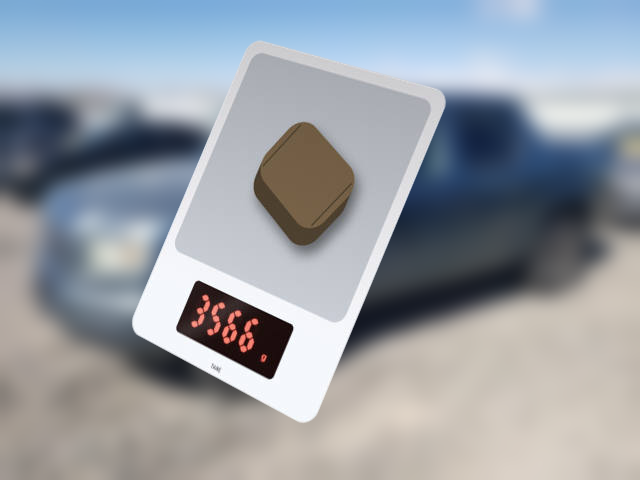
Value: g 3566
